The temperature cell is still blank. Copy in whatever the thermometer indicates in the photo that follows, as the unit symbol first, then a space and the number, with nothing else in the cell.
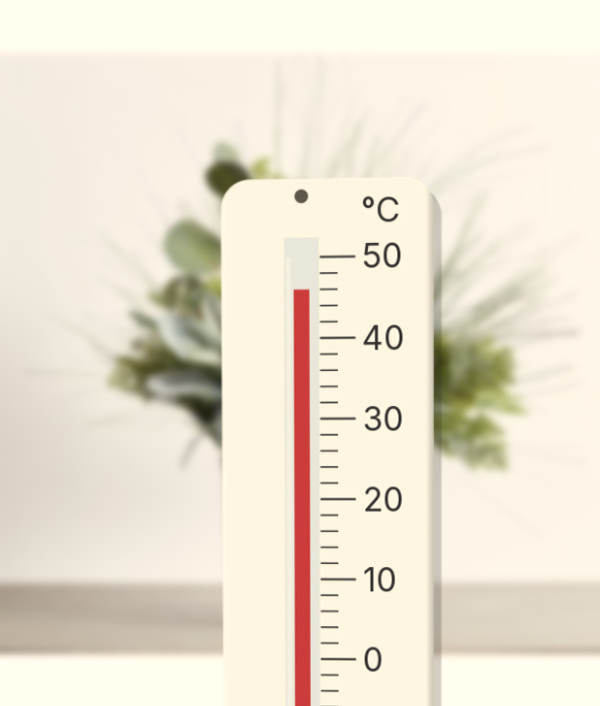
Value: °C 46
